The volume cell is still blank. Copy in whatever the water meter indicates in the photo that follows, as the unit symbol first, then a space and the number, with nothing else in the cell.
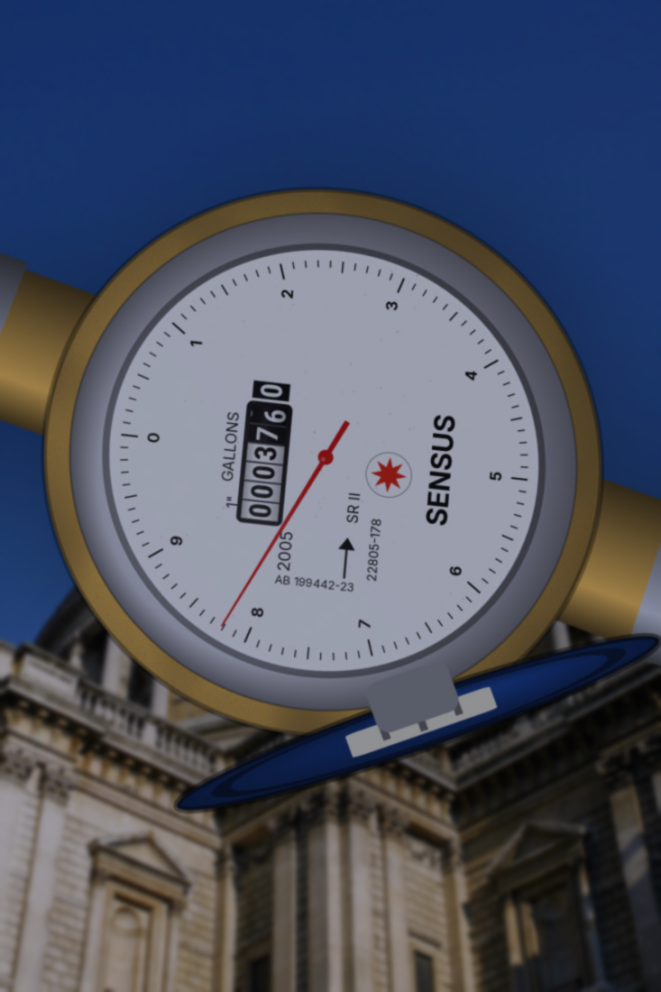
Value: gal 3758.2
